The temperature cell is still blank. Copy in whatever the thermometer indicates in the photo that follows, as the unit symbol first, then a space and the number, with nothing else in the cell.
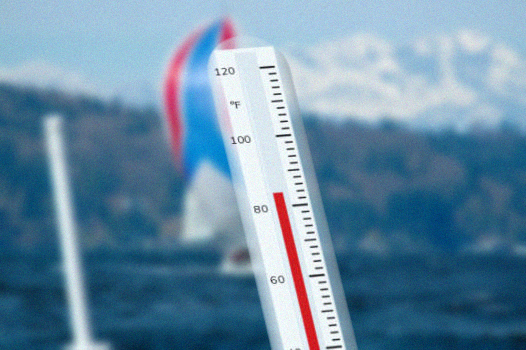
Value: °F 84
